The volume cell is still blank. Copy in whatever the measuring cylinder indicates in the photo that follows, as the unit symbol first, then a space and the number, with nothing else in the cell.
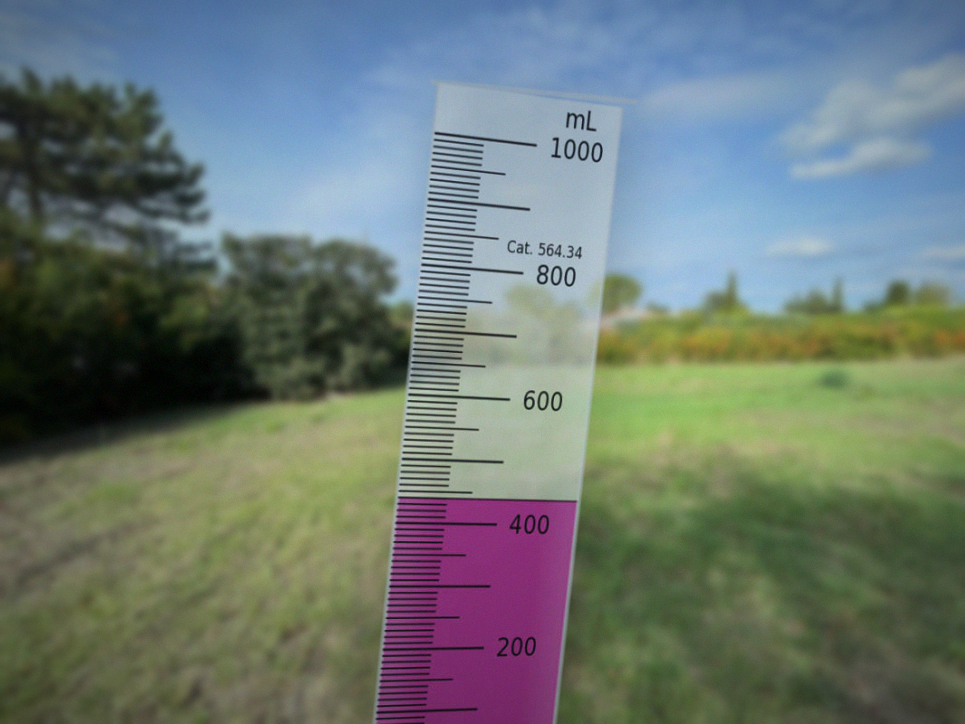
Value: mL 440
